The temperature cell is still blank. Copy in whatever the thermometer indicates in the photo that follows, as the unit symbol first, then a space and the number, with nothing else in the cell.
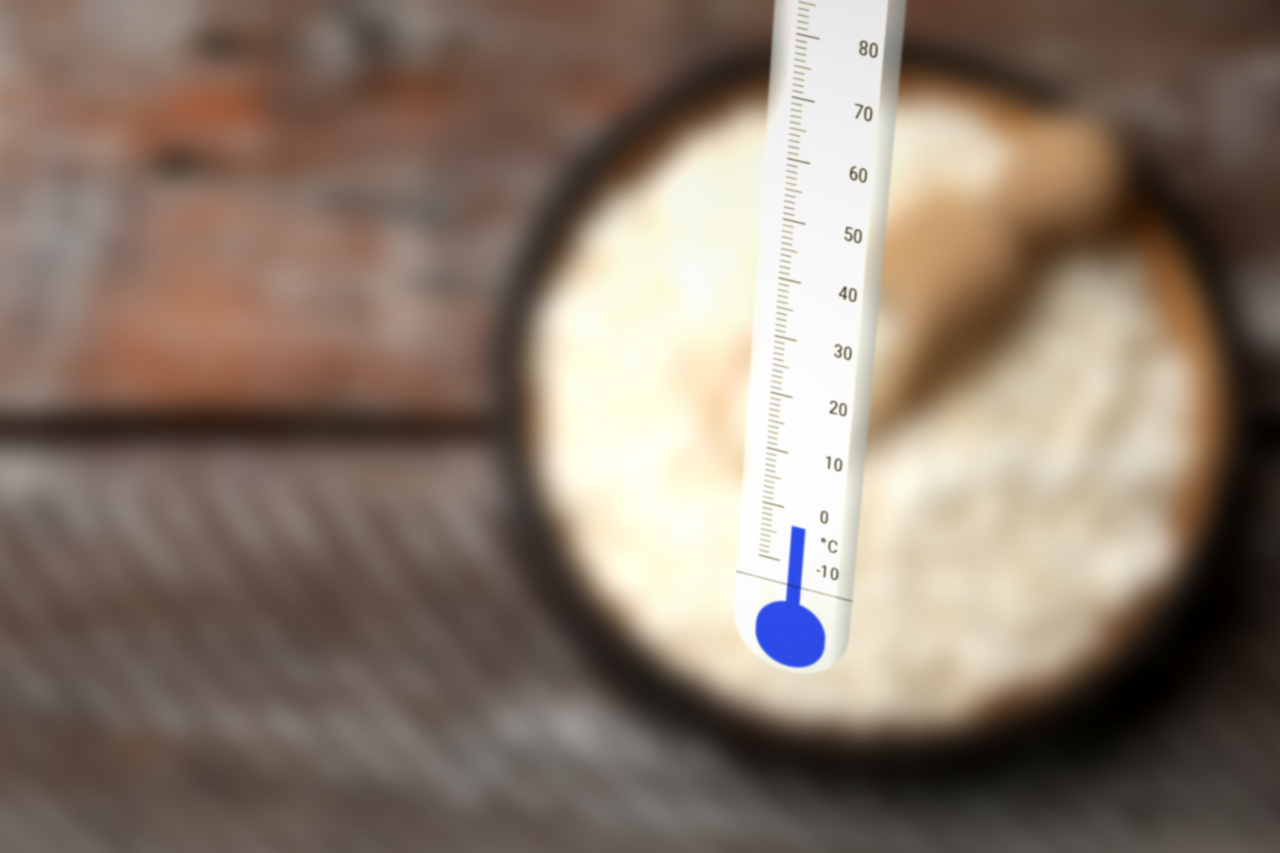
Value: °C -3
